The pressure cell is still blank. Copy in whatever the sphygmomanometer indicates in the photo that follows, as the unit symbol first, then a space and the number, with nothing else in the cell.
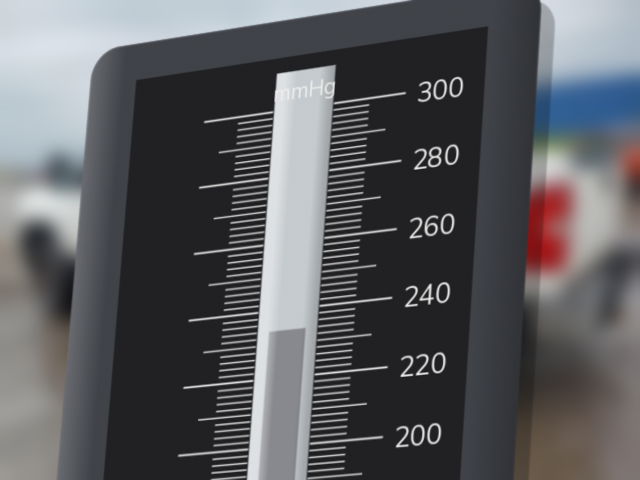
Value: mmHg 234
